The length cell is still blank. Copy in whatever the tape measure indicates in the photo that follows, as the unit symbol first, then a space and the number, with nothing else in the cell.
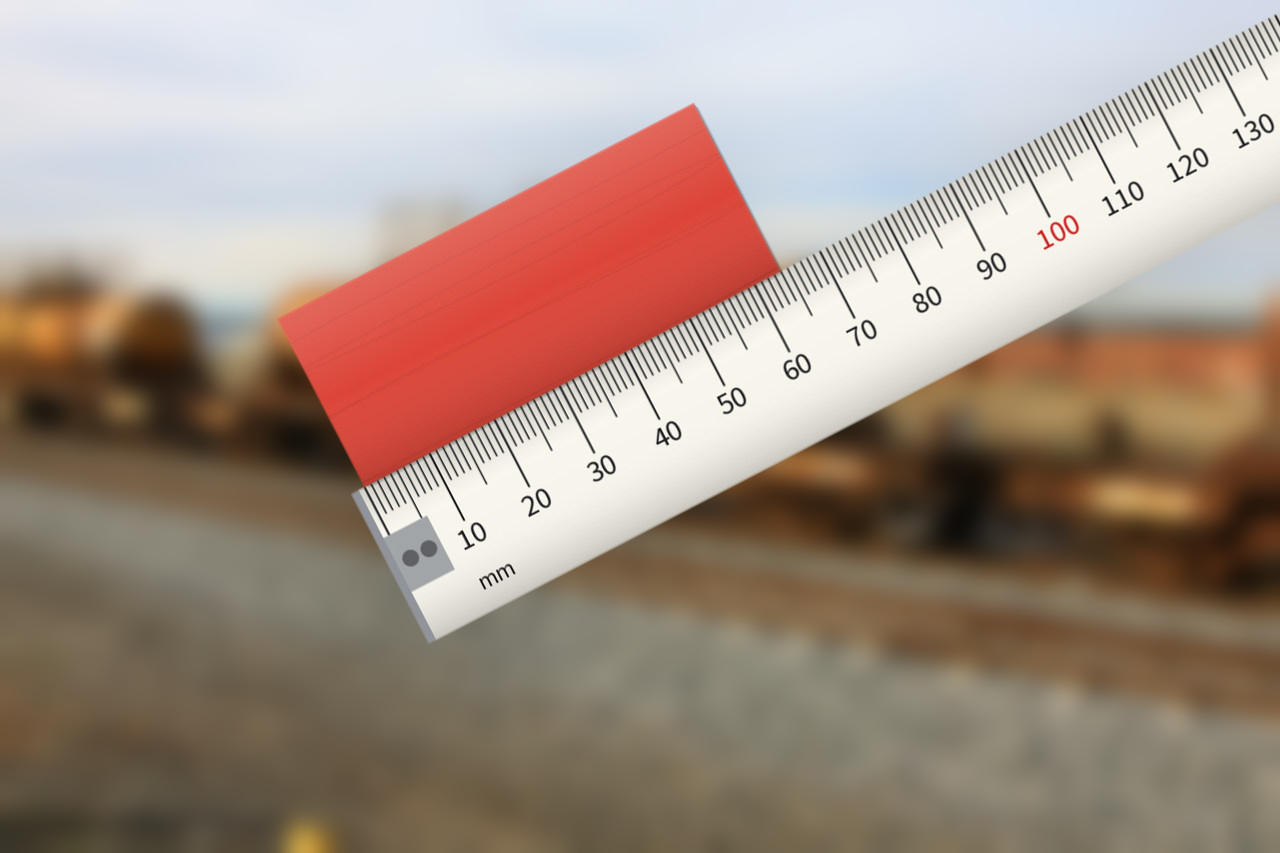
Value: mm 64
